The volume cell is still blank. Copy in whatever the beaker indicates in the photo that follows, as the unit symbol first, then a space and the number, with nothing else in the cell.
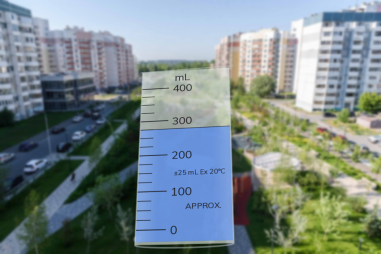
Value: mL 275
